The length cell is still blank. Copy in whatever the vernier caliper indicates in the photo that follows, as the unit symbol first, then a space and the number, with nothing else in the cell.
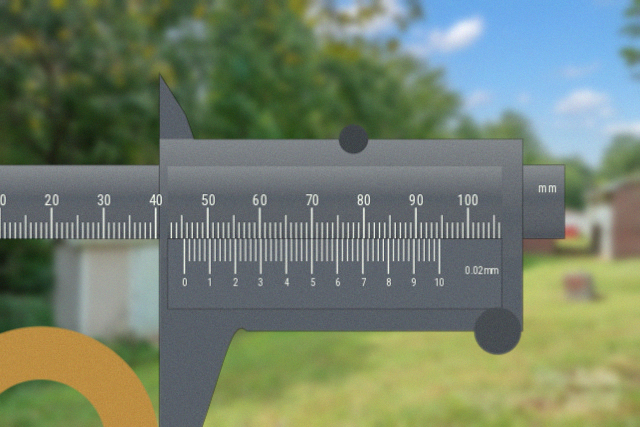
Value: mm 45.5
